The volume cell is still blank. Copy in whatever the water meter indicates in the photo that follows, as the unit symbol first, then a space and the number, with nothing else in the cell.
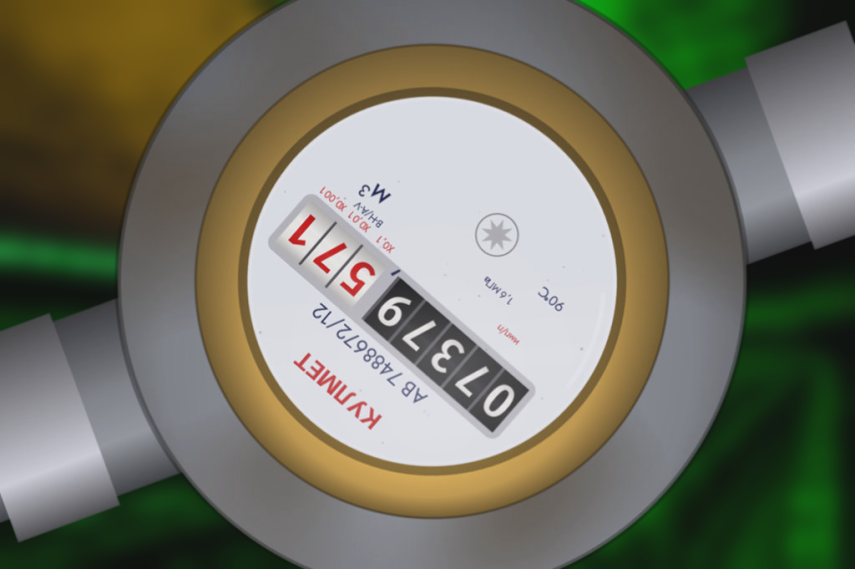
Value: m³ 7379.571
